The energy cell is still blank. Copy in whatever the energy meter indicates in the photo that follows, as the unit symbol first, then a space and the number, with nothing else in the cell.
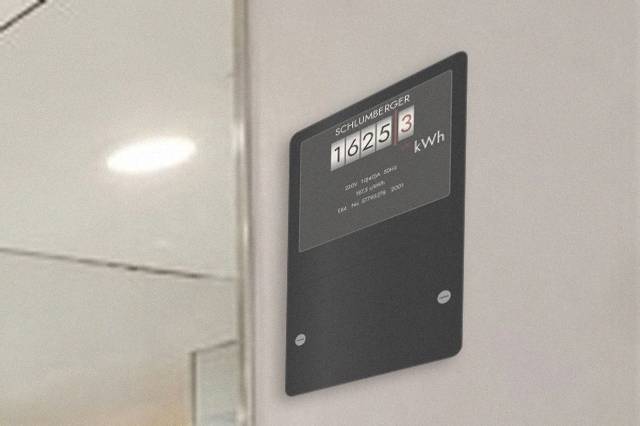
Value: kWh 1625.3
